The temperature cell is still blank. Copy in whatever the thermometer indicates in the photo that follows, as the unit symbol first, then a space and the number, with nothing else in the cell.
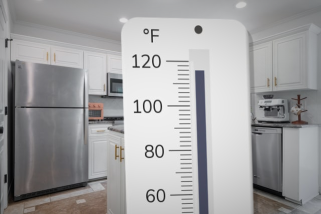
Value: °F 116
